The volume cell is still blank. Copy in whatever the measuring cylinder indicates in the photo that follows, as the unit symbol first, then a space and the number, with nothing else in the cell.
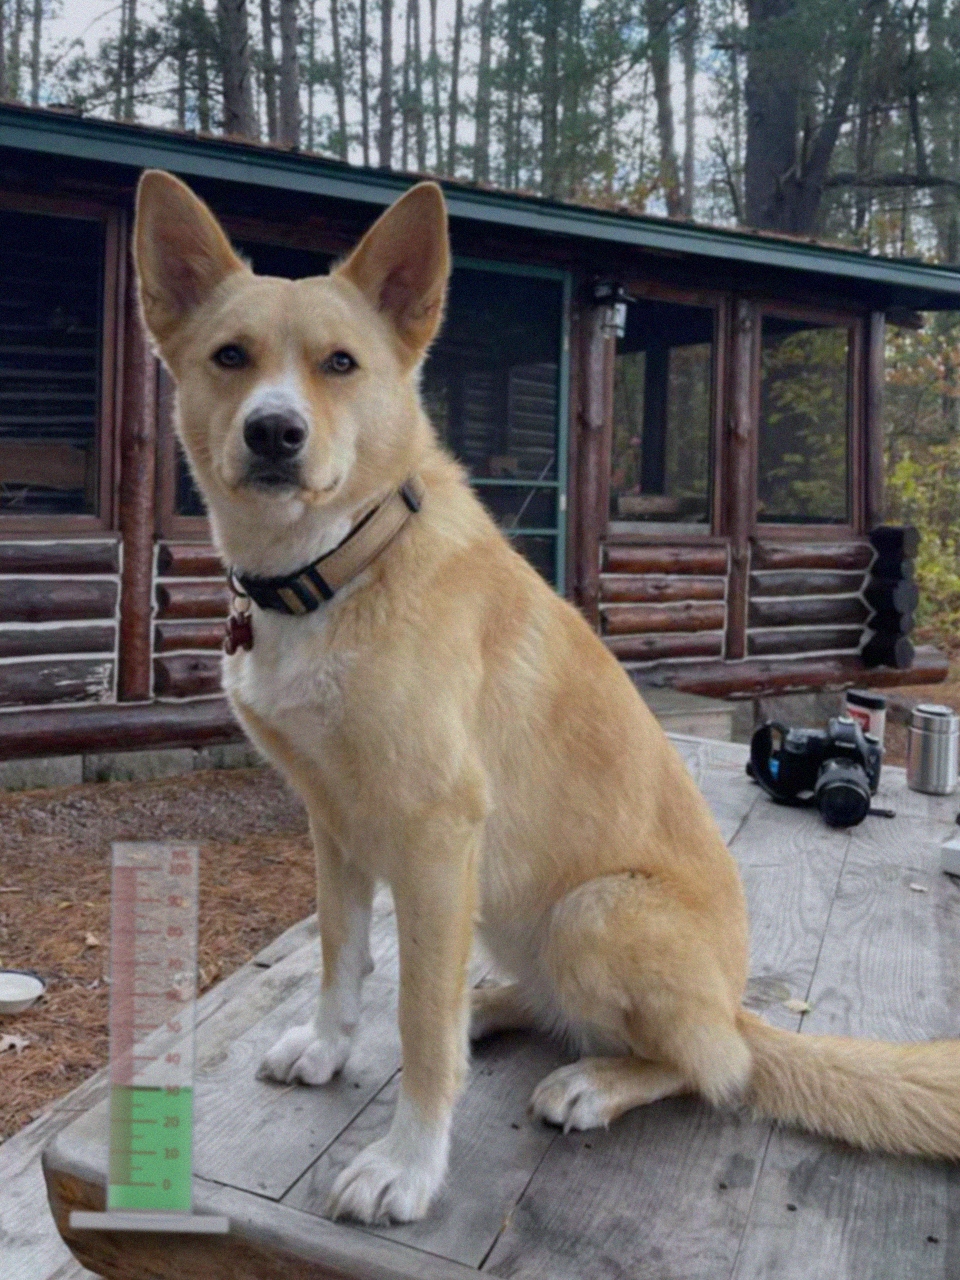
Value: mL 30
